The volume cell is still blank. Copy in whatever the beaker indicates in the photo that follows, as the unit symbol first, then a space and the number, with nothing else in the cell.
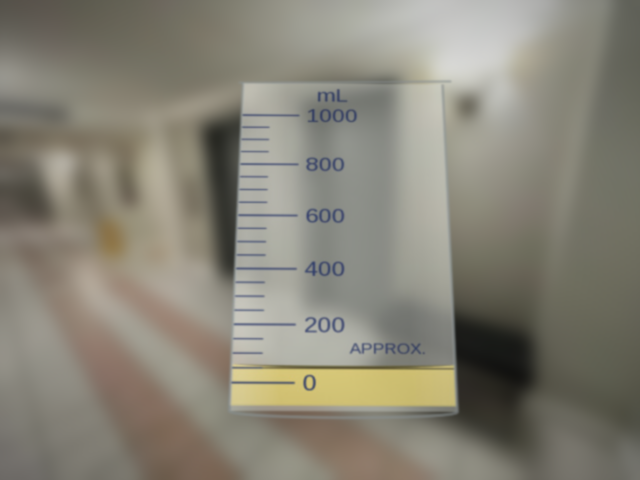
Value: mL 50
